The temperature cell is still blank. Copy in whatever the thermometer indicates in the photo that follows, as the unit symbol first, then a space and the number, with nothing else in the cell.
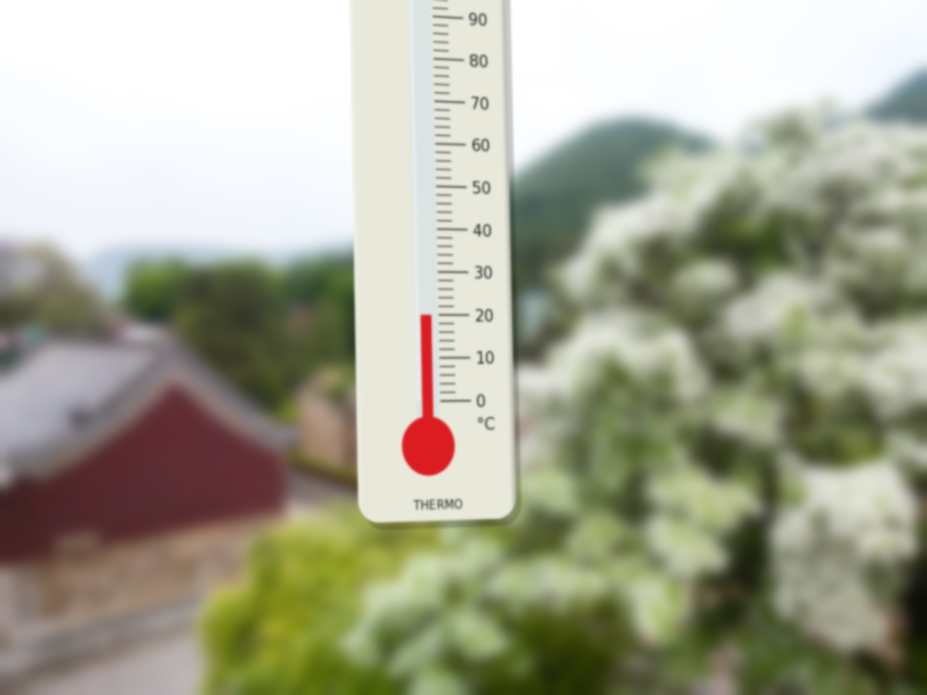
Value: °C 20
